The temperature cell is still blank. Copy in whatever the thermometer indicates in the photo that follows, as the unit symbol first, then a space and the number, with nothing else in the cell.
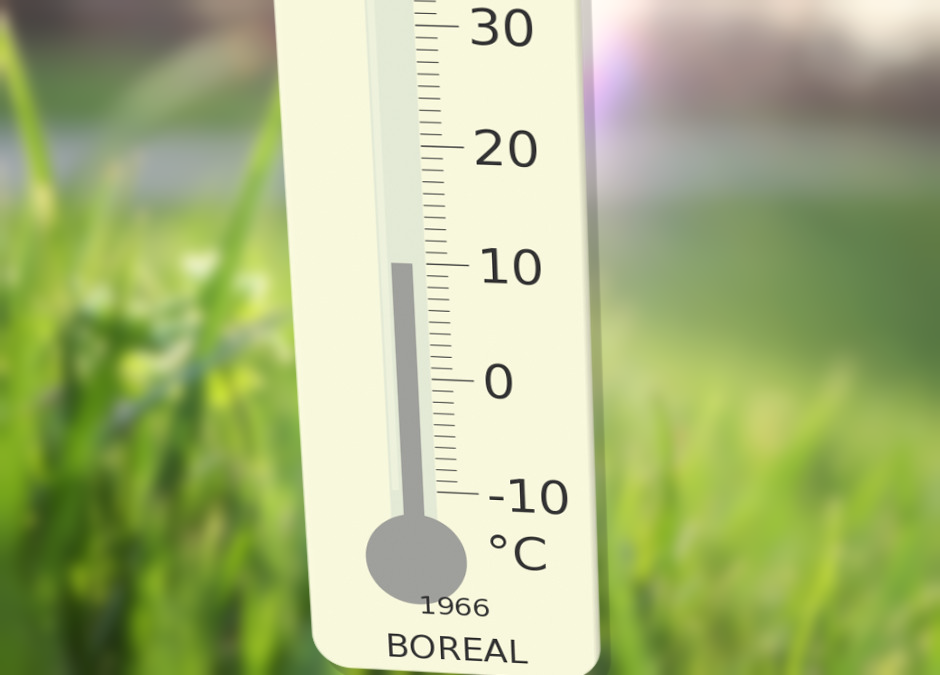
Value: °C 10
